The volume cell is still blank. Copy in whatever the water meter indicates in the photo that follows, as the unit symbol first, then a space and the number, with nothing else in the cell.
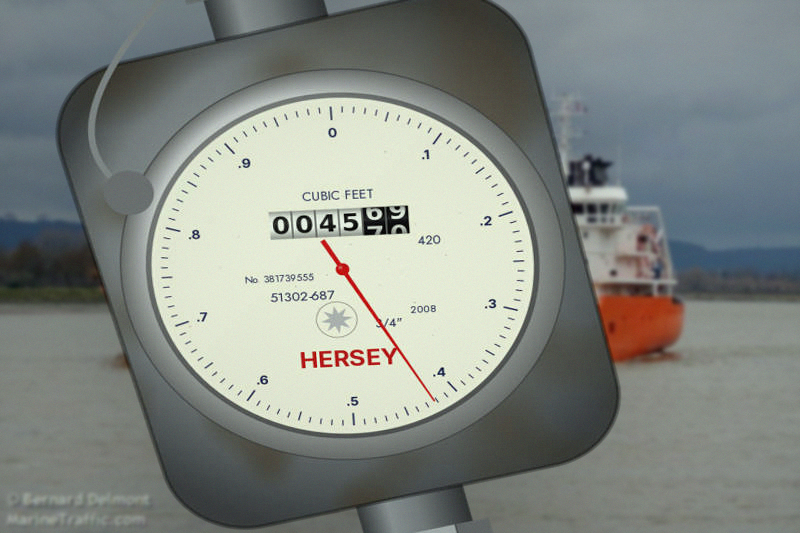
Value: ft³ 4569.42
